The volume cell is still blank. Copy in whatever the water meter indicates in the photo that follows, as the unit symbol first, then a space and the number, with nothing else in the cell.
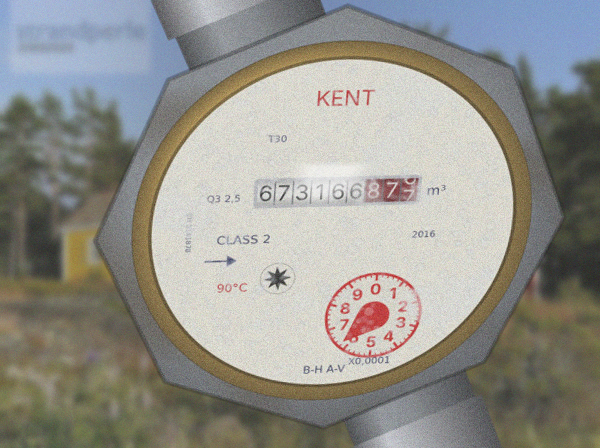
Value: m³ 673166.8766
